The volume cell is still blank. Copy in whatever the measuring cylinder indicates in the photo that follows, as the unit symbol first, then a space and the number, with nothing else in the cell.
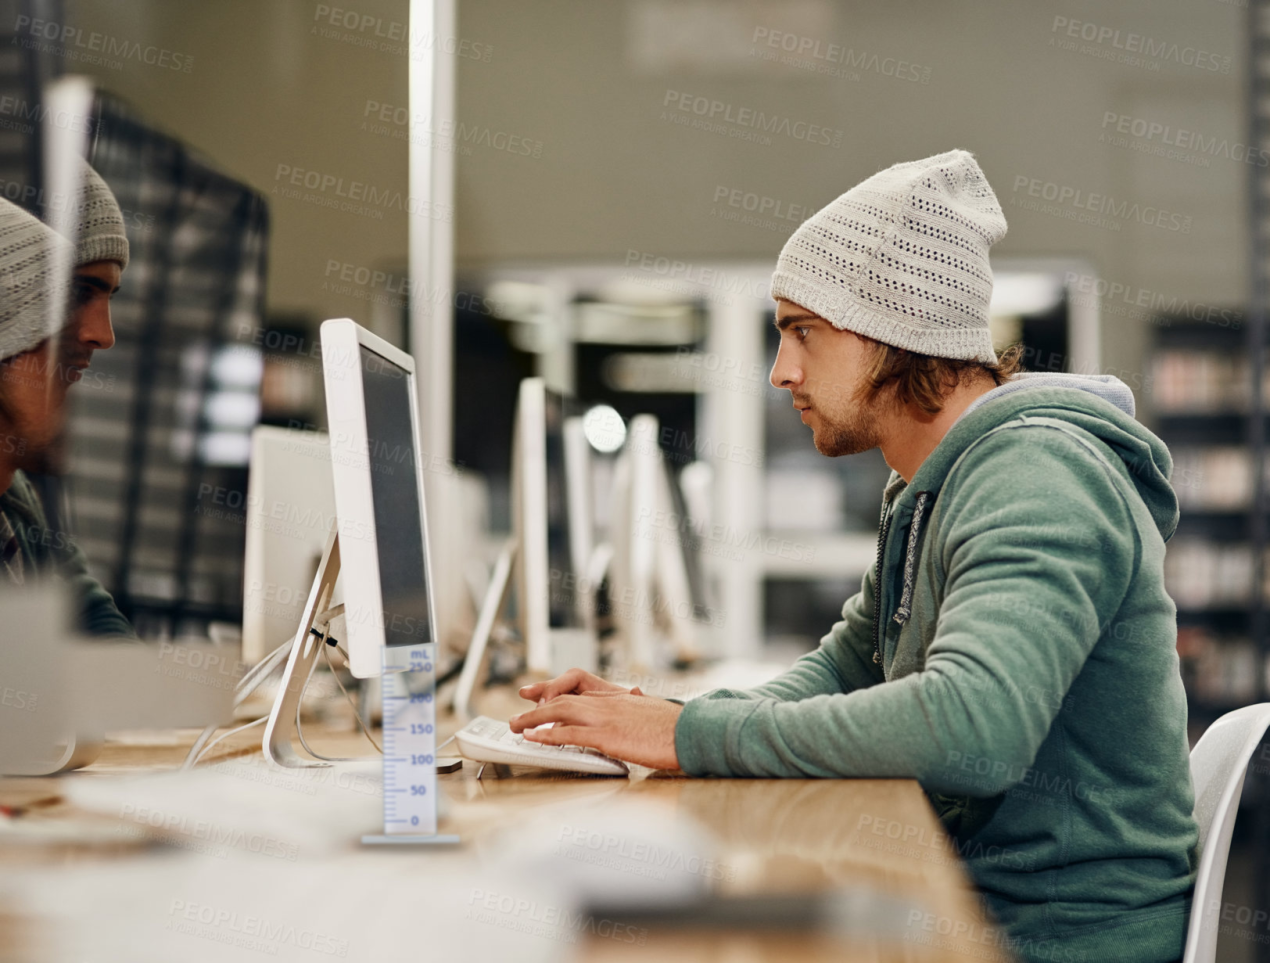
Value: mL 200
